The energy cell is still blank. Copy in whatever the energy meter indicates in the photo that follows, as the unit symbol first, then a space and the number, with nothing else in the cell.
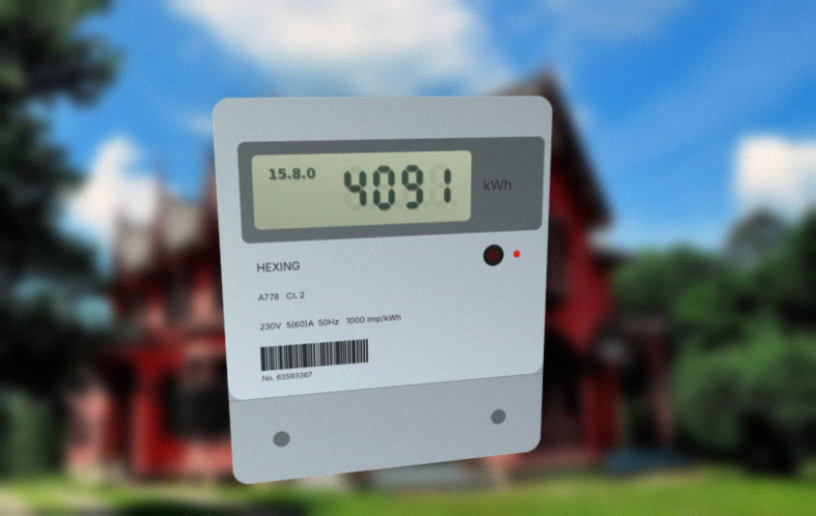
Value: kWh 4091
